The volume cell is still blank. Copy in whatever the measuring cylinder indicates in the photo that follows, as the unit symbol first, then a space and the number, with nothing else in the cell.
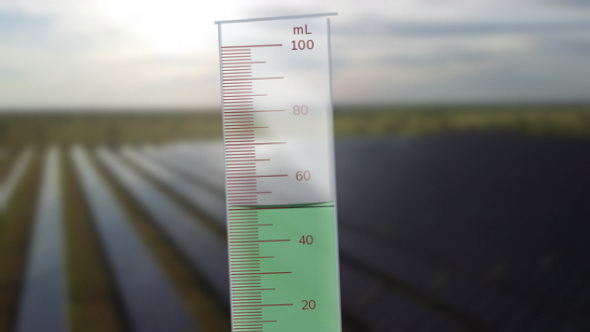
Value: mL 50
